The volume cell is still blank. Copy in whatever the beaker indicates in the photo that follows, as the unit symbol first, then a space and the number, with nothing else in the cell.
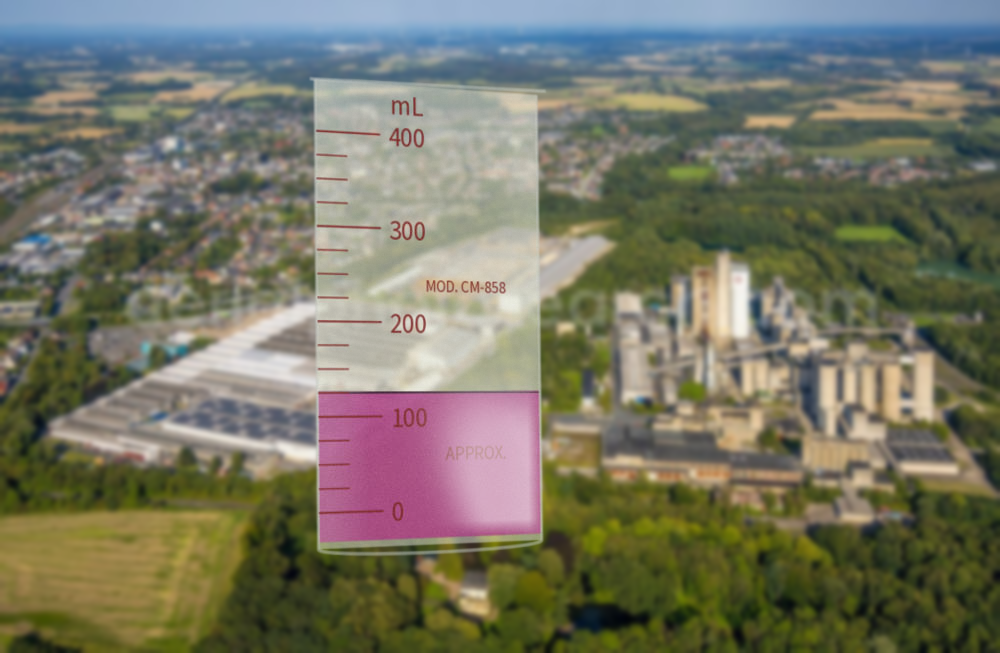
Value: mL 125
